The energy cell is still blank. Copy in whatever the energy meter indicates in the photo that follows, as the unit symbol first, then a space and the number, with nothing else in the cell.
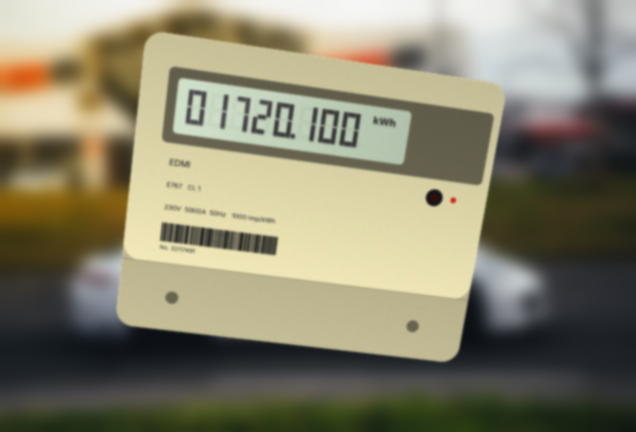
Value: kWh 1720.100
